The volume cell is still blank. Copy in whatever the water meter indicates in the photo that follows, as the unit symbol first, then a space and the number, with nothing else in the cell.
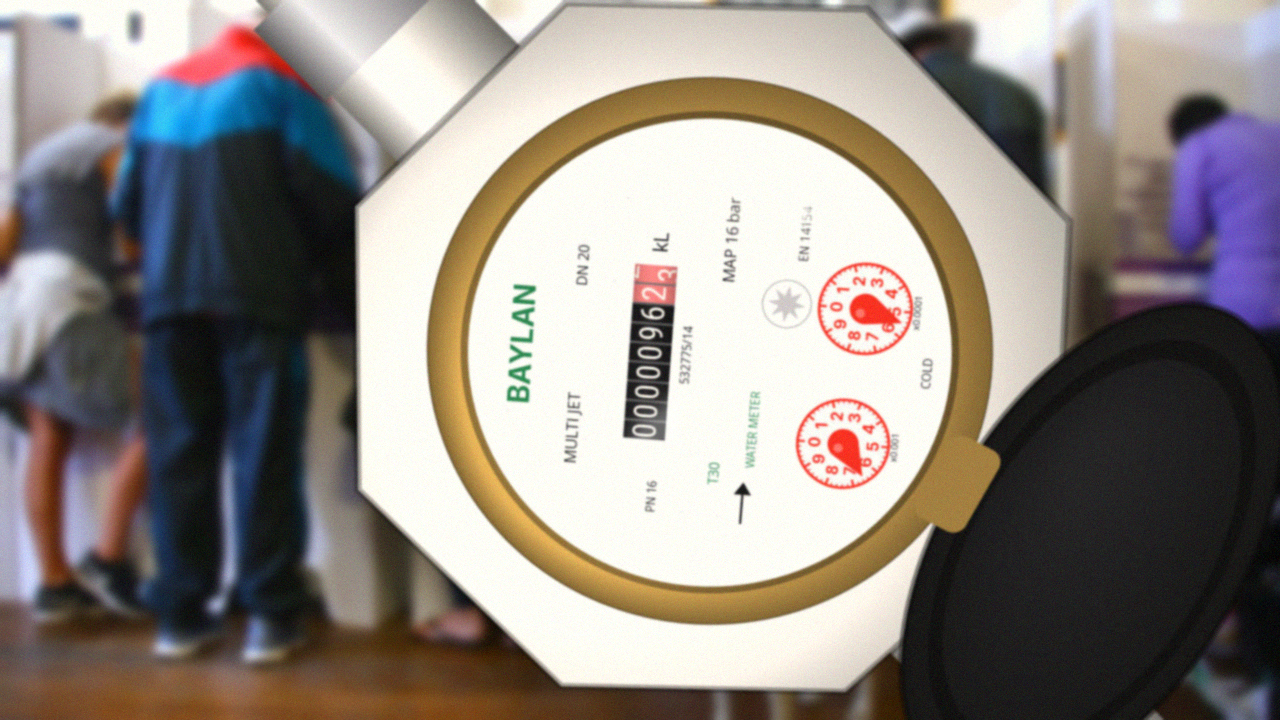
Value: kL 96.2265
